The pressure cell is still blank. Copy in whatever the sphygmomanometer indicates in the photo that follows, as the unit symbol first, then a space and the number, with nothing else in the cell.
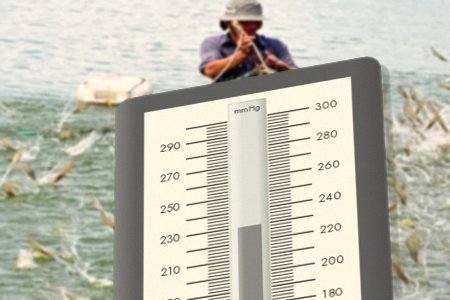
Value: mmHg 230
